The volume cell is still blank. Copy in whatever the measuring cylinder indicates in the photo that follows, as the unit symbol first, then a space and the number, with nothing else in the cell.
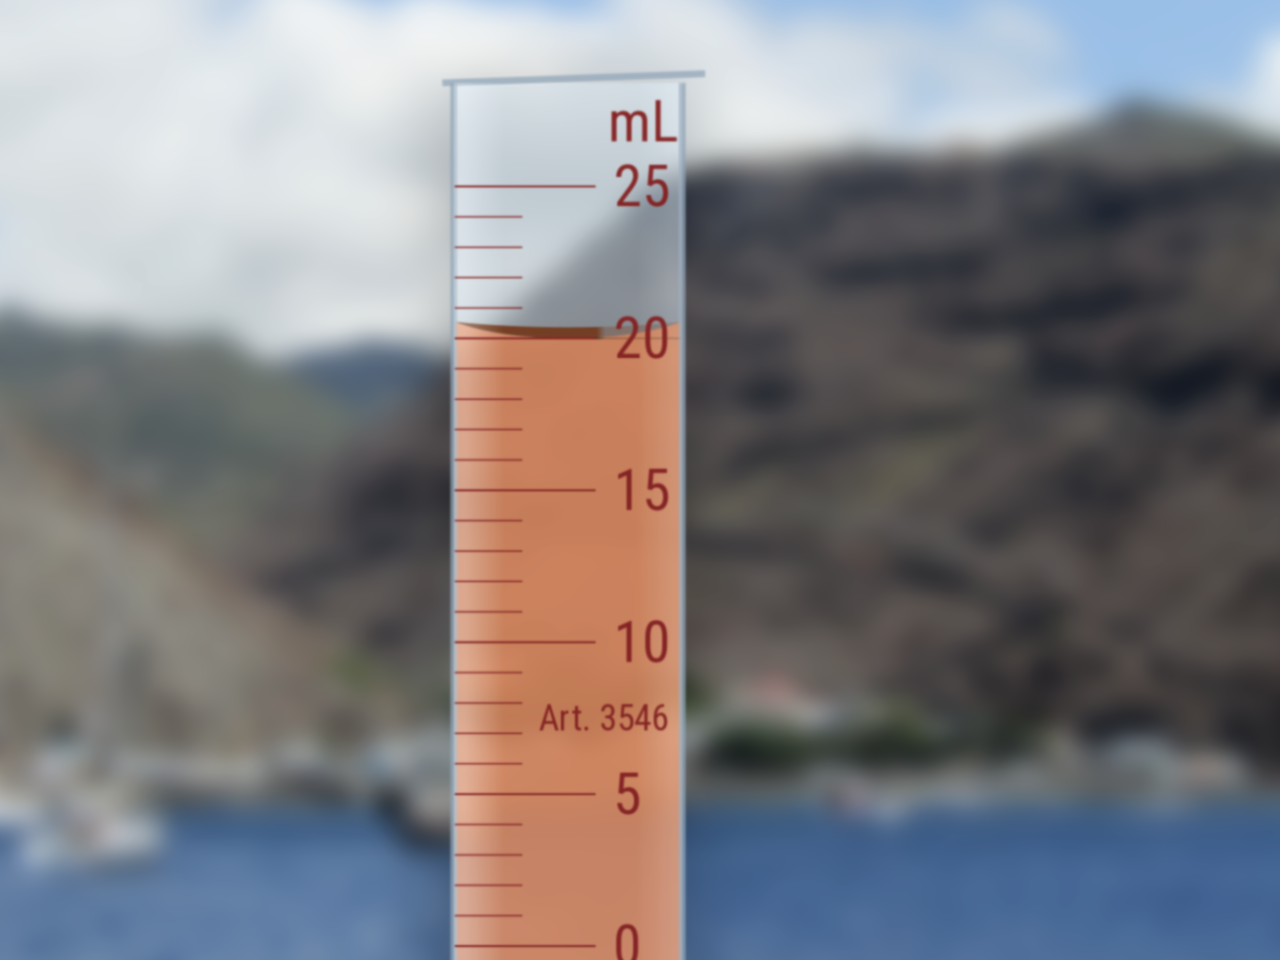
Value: mL 20
